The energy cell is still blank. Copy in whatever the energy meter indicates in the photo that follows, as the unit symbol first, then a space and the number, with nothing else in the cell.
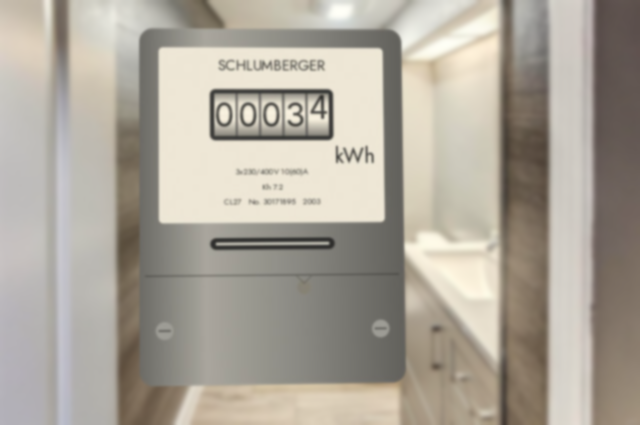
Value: kWh 34
